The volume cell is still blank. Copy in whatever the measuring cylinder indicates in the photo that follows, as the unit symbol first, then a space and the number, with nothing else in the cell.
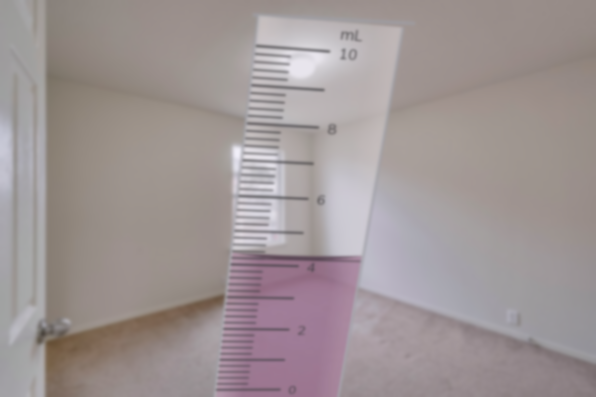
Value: mL 4.2
